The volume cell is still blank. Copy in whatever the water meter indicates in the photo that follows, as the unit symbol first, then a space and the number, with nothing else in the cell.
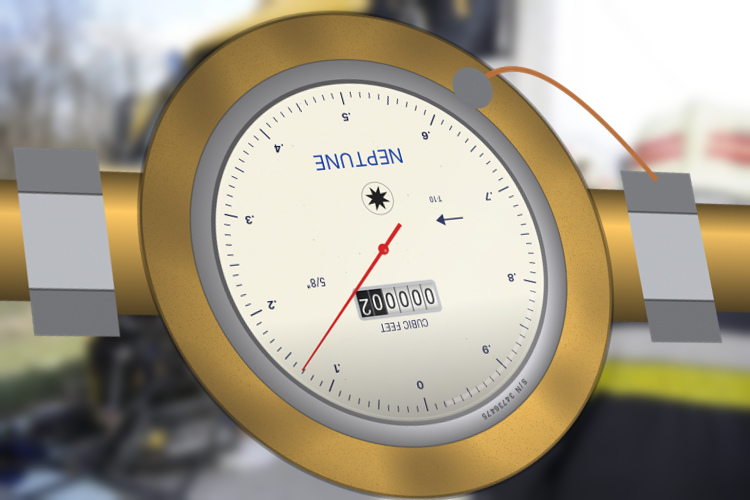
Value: ft³ 2.13
